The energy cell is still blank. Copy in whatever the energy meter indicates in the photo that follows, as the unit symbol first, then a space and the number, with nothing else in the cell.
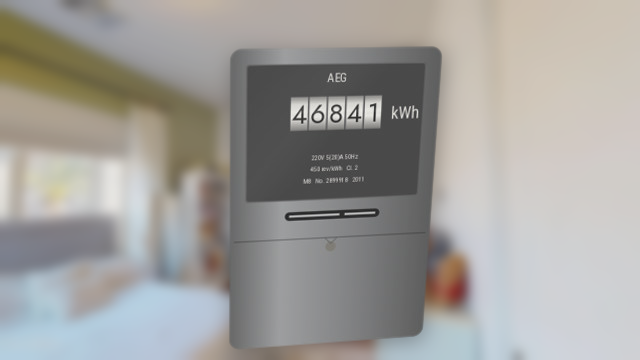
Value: kWh 46841
